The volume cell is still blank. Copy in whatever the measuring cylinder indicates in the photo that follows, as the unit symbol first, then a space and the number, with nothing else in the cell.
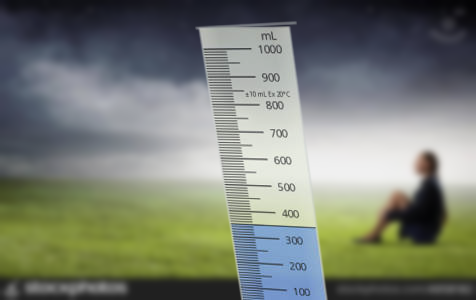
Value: mL 350
